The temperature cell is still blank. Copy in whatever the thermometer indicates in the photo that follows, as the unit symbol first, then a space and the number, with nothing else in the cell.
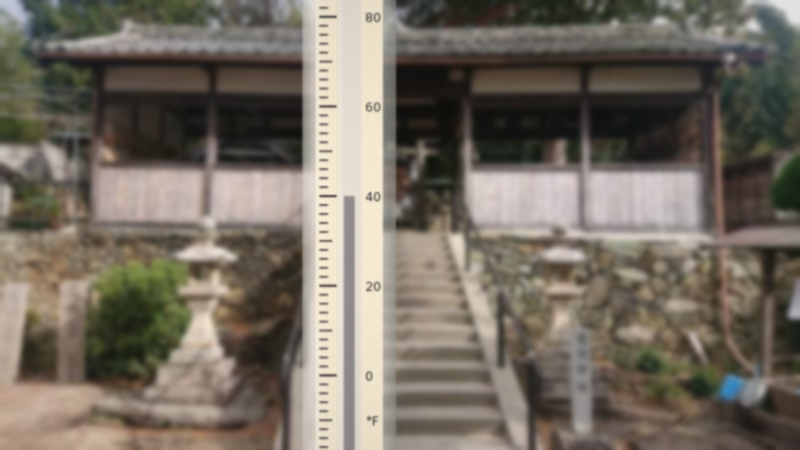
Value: °F 40
